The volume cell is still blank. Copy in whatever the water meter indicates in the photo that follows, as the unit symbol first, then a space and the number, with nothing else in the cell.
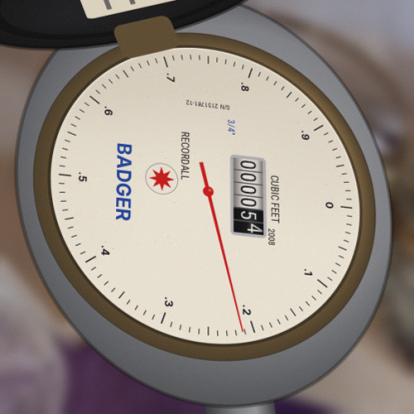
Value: ft³ 54.21
